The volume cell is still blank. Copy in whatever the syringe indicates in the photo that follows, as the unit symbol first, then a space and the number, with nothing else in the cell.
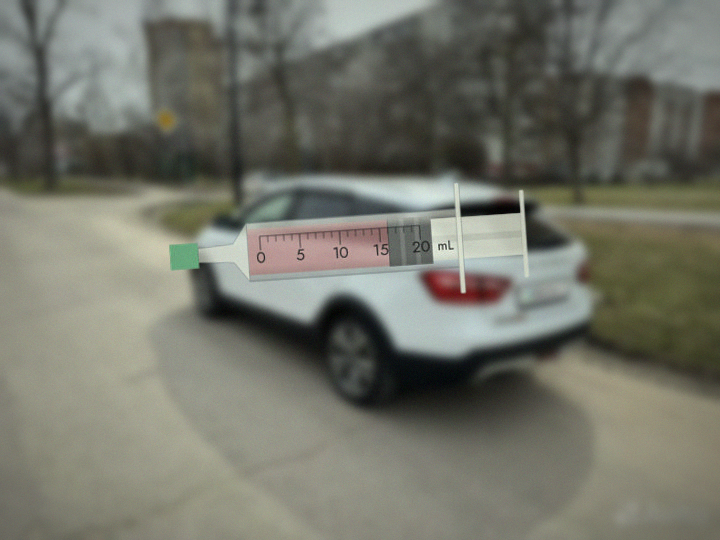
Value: mL 16
